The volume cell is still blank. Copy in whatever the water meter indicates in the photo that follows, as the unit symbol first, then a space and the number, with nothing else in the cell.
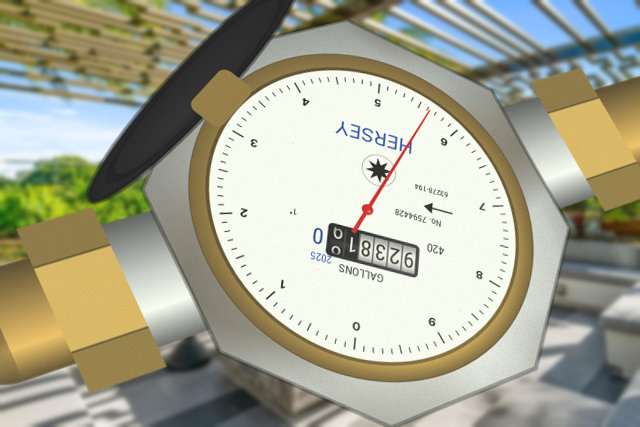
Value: gal 9238185.6
